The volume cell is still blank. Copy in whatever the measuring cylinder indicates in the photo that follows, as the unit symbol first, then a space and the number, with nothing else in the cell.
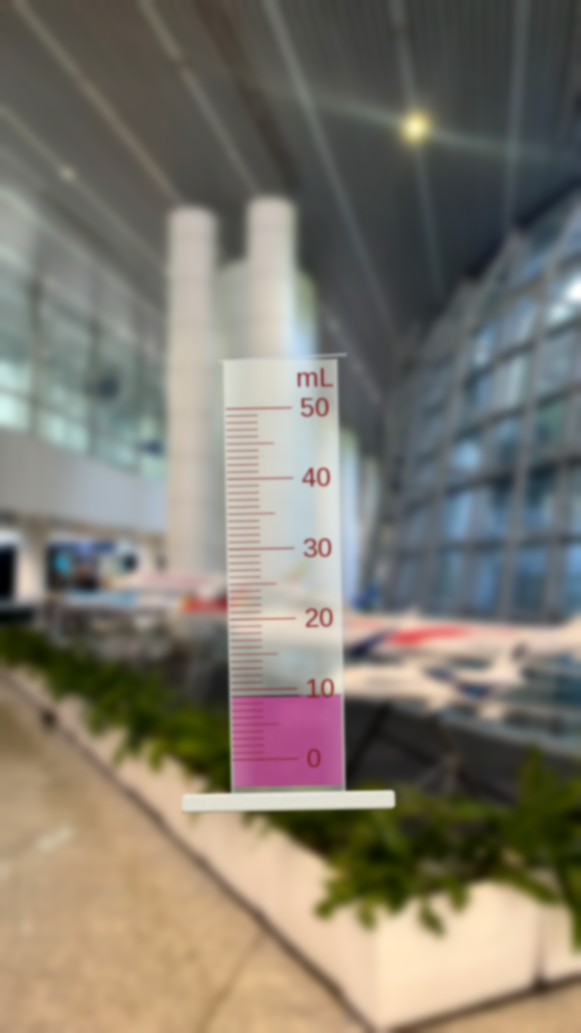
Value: mL 9
